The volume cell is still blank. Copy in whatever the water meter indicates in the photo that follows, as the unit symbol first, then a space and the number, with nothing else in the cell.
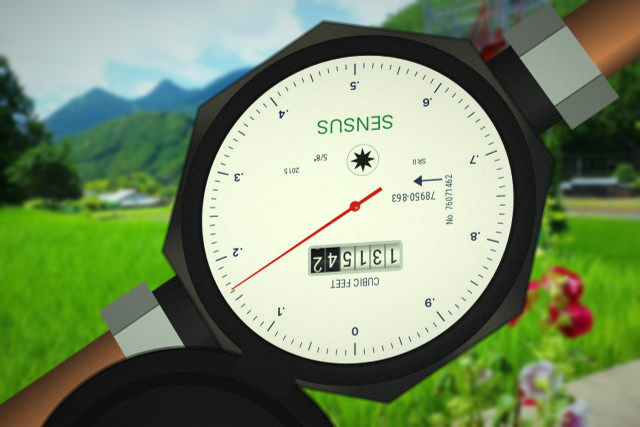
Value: ft³ 131542.16
